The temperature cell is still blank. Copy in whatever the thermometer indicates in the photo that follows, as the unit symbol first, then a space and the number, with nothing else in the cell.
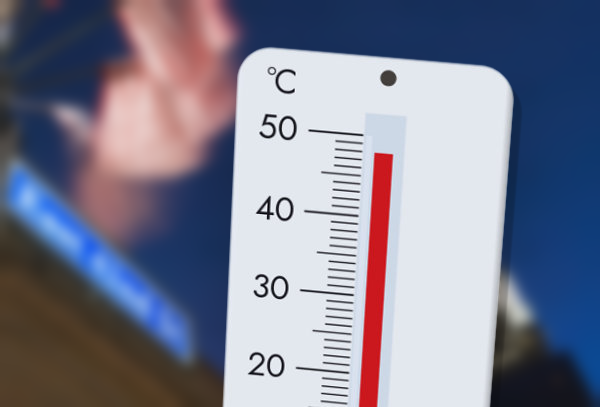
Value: °C 48
